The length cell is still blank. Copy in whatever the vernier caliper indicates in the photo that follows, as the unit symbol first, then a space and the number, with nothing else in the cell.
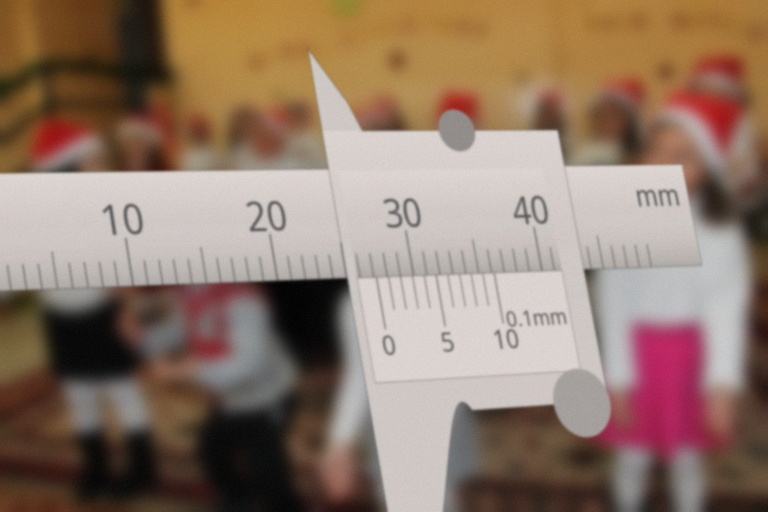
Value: mm 27.2
